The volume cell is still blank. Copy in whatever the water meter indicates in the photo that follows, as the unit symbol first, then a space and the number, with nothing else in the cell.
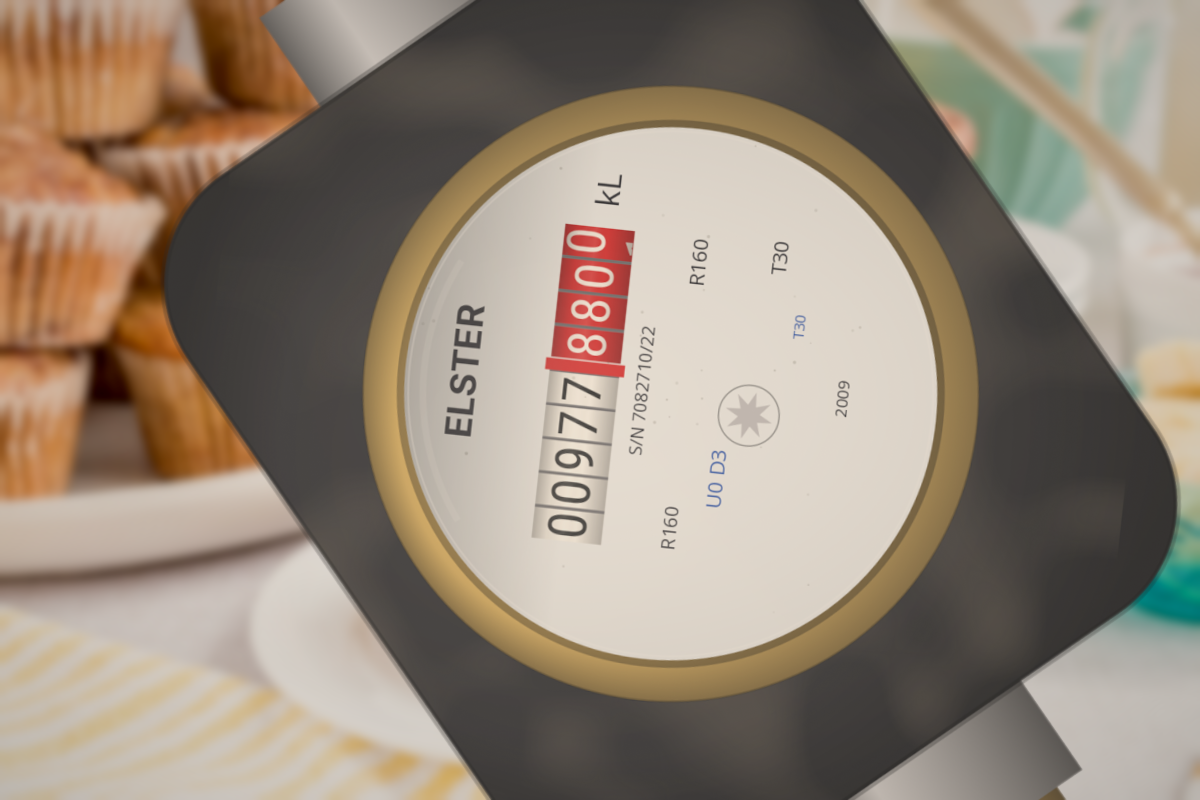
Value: kL 977.8800
